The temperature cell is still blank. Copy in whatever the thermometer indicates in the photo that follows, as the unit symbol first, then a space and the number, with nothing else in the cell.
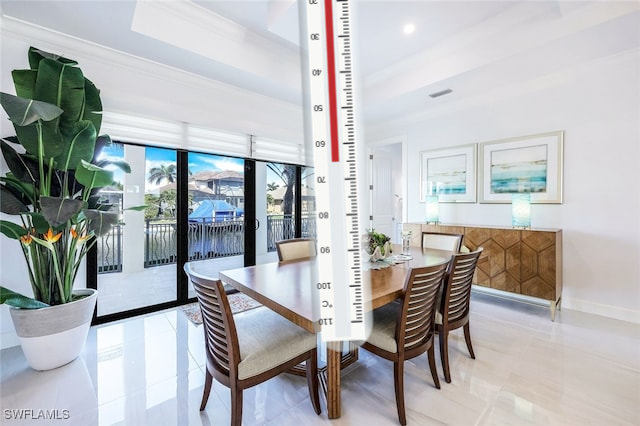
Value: °C 65
